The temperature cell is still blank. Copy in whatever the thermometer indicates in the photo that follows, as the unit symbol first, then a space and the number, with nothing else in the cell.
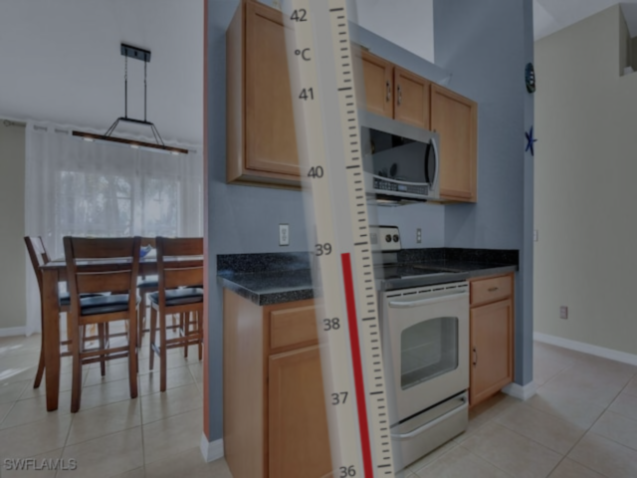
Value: °C 38.9
